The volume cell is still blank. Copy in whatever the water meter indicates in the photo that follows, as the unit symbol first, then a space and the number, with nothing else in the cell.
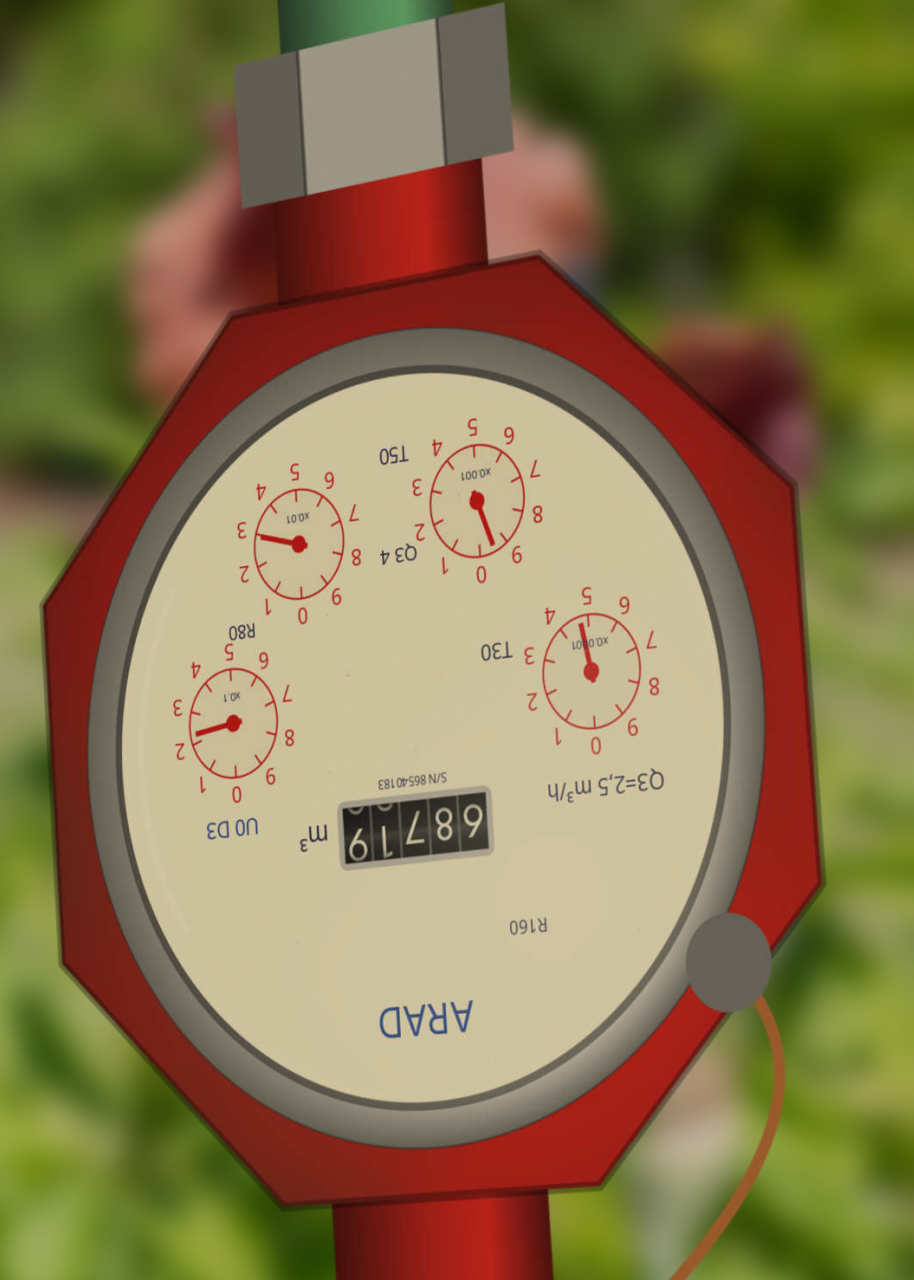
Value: m³ 68719.2294
